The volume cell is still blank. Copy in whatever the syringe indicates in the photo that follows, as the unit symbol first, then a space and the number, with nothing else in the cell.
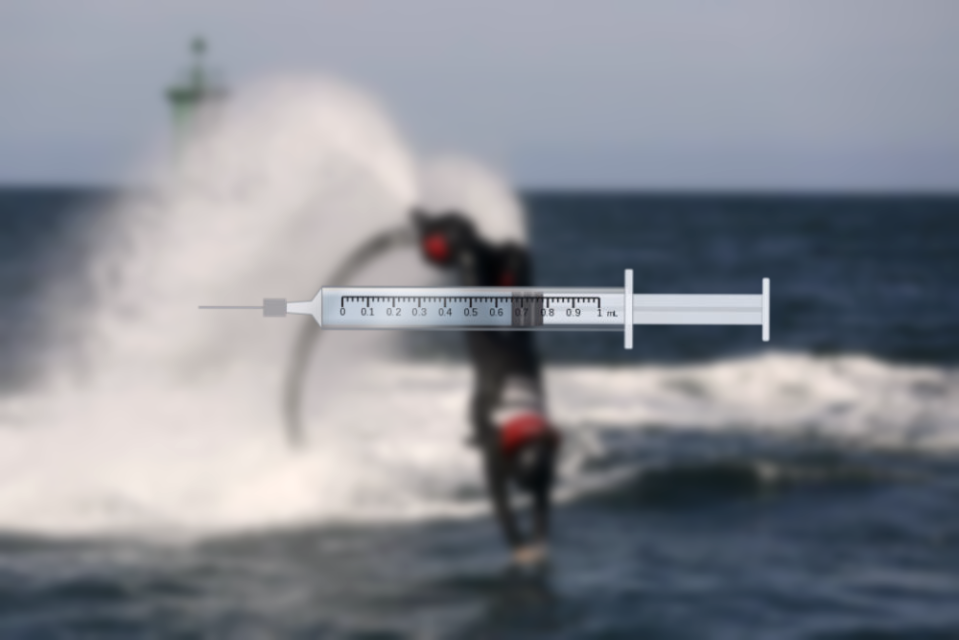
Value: mL 0.66
